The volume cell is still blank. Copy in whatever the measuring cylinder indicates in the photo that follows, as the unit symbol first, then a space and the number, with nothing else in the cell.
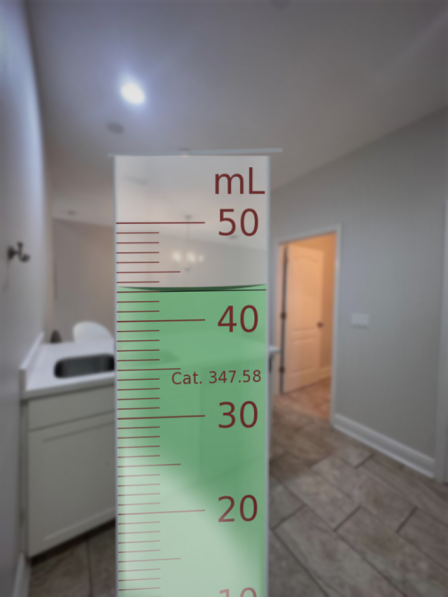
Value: mL 43
